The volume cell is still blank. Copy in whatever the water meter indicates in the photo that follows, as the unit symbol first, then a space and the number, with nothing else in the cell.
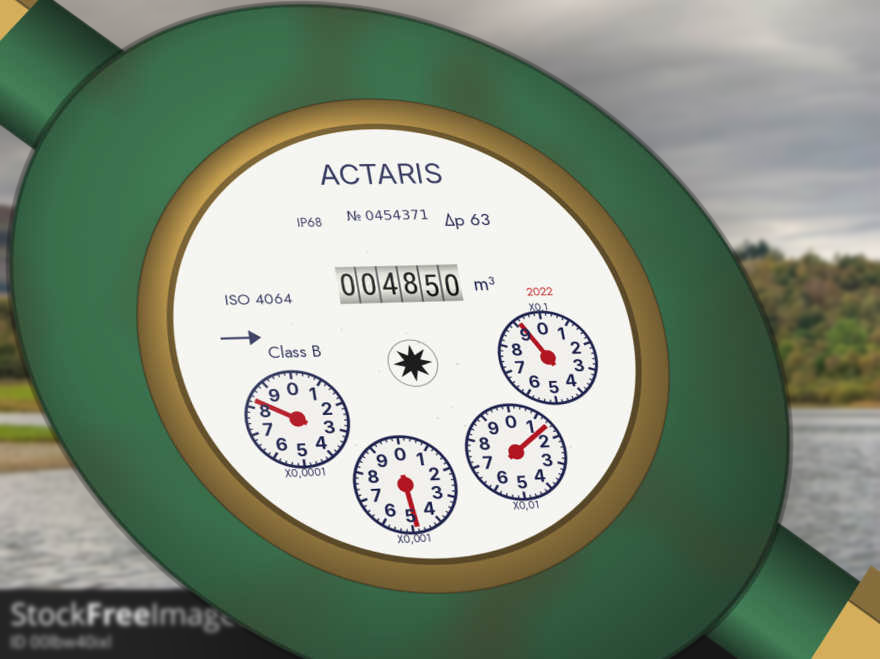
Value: m³ 4849.9148
